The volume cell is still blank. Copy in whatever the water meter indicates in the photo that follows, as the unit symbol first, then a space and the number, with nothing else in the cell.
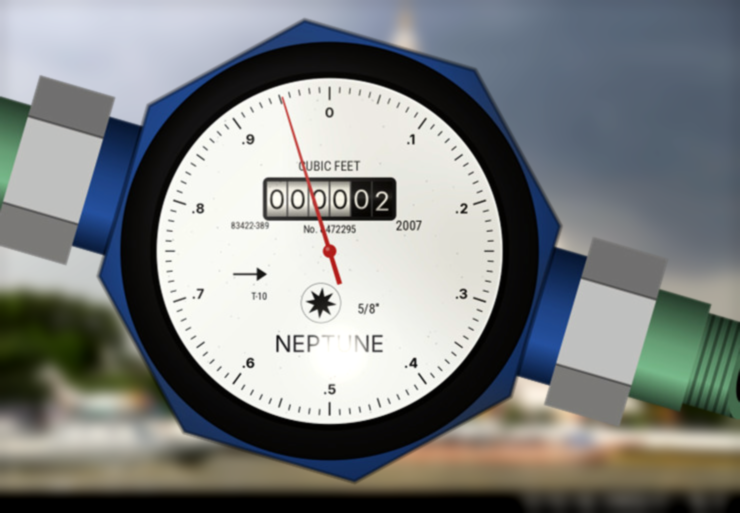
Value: ft³ 1.95
